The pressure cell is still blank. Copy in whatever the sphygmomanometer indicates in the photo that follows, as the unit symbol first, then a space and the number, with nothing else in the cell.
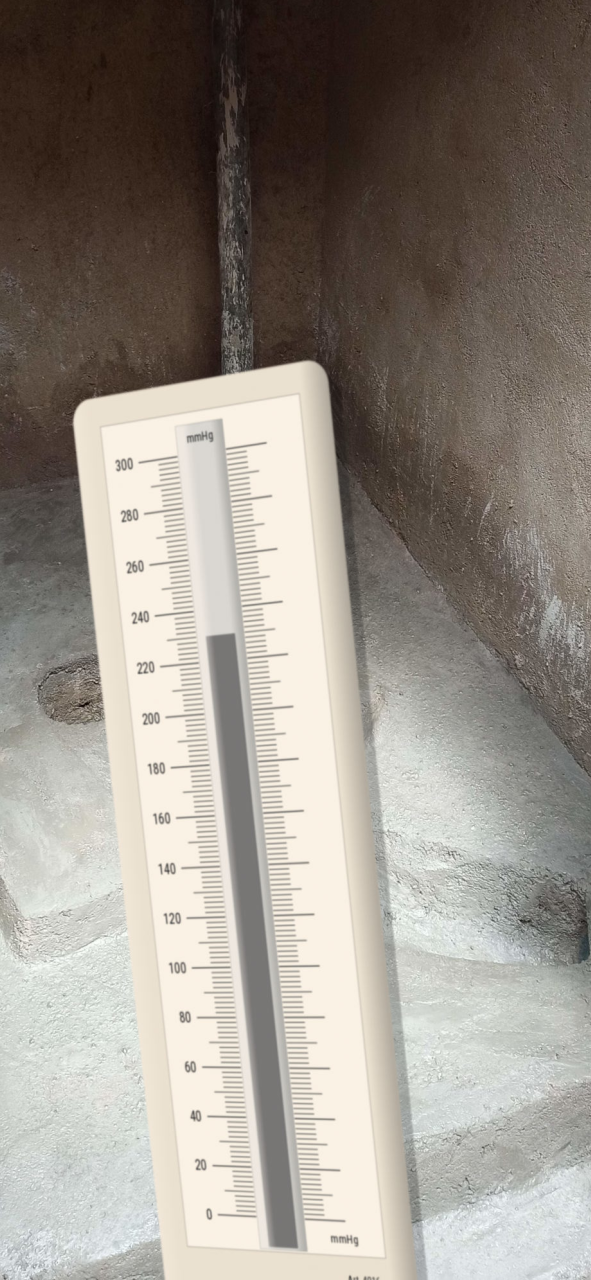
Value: mmHg 230
